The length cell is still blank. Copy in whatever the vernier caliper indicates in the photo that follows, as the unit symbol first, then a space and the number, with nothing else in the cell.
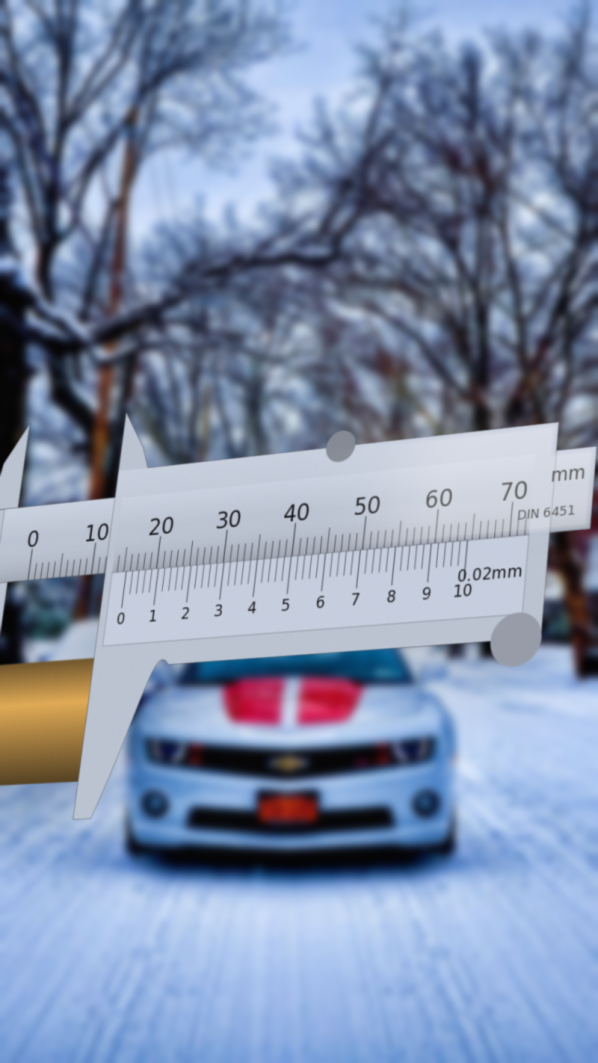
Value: mm 15.4
